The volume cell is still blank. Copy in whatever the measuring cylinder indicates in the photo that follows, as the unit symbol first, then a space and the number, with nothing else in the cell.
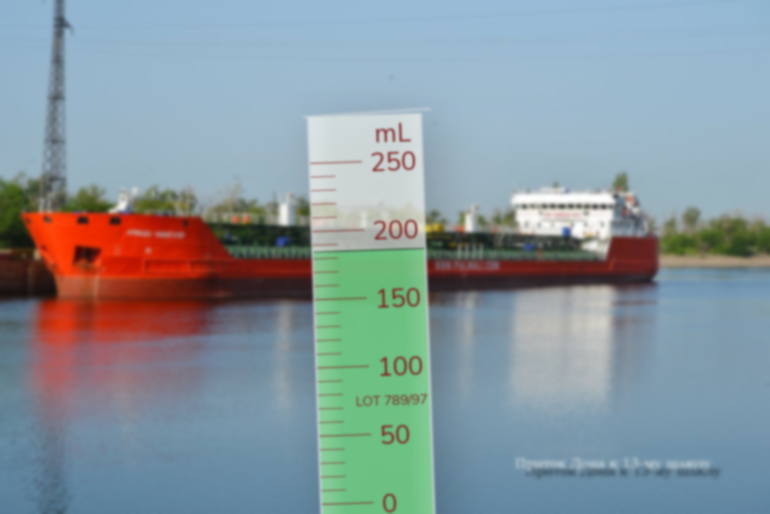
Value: mL 185
